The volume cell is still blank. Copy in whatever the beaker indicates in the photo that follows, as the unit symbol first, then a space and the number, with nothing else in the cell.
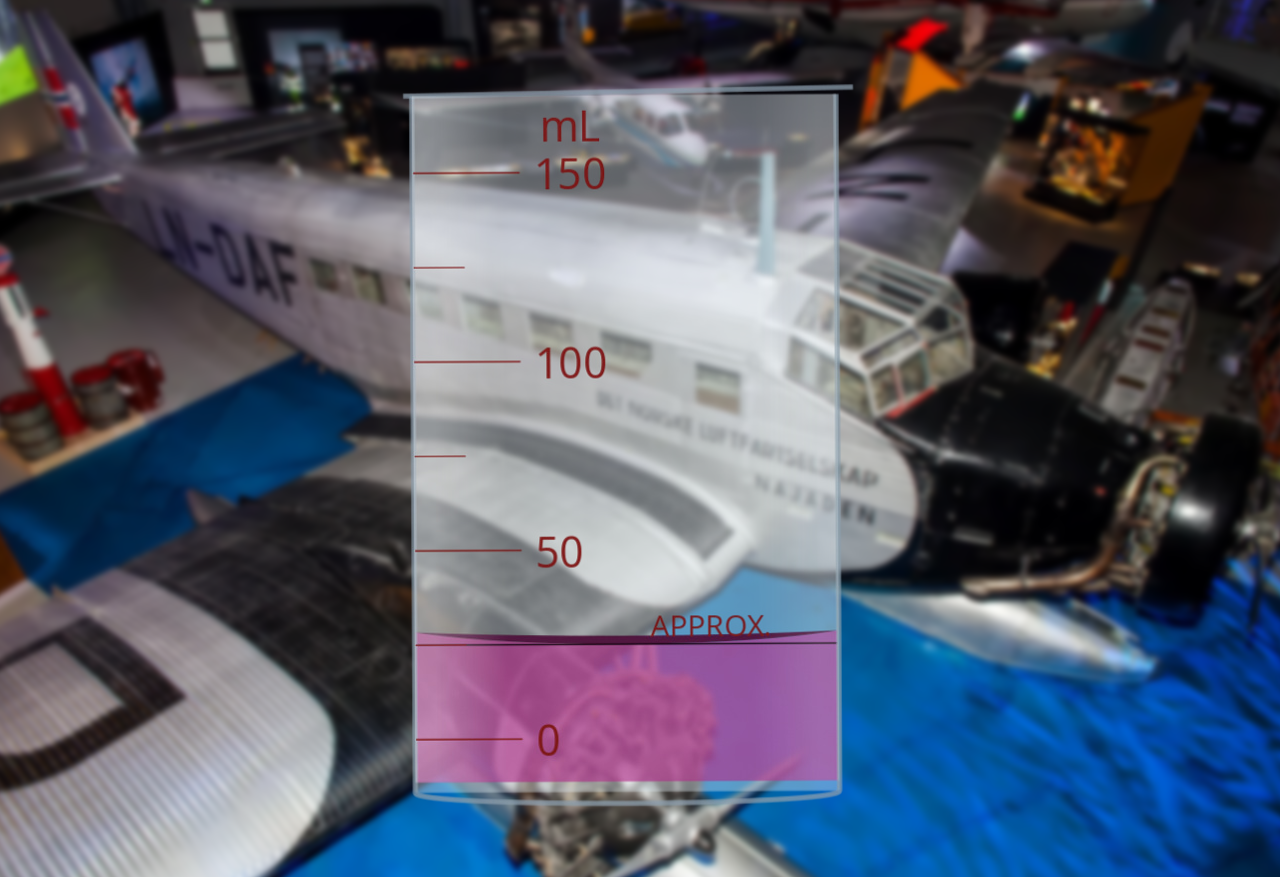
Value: mL 25
